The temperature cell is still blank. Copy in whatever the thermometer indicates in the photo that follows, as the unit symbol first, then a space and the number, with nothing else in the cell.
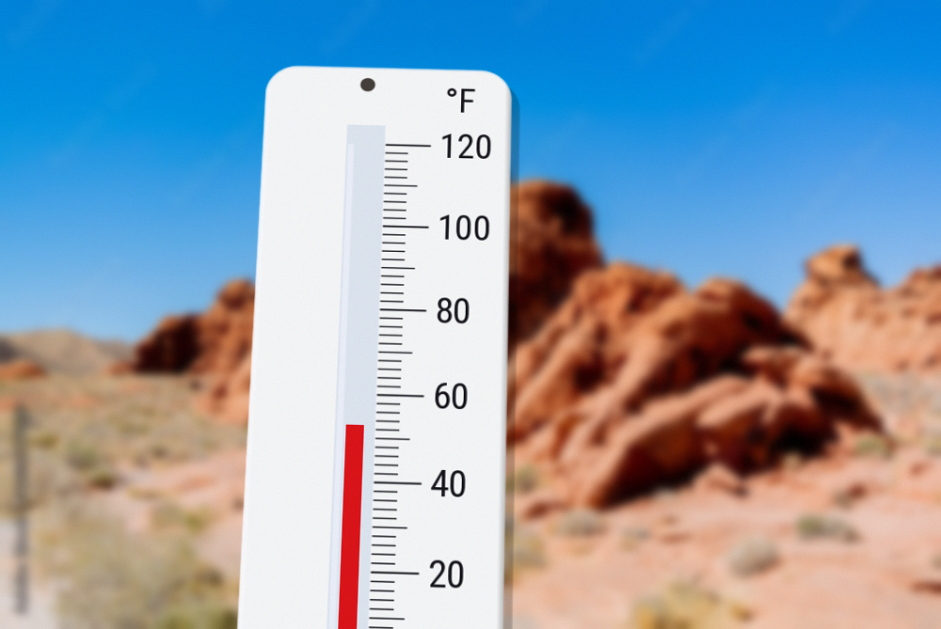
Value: °F 53
